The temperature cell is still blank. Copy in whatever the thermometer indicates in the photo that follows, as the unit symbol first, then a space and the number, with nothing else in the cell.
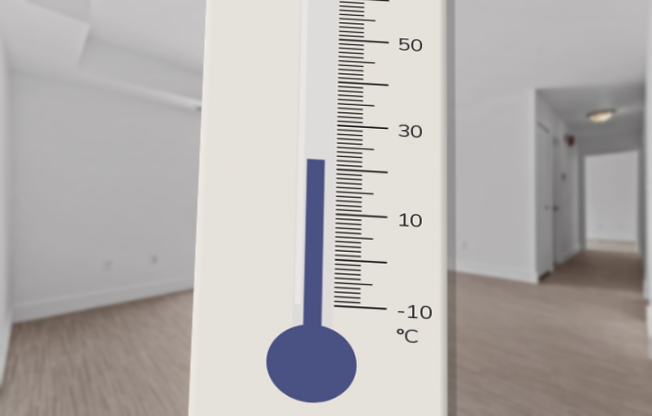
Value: °C 22
